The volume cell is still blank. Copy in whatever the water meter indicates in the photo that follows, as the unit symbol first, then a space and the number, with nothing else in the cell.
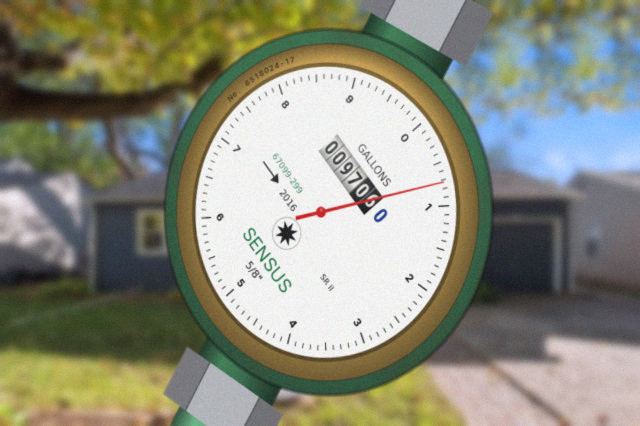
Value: gal 97060.7
